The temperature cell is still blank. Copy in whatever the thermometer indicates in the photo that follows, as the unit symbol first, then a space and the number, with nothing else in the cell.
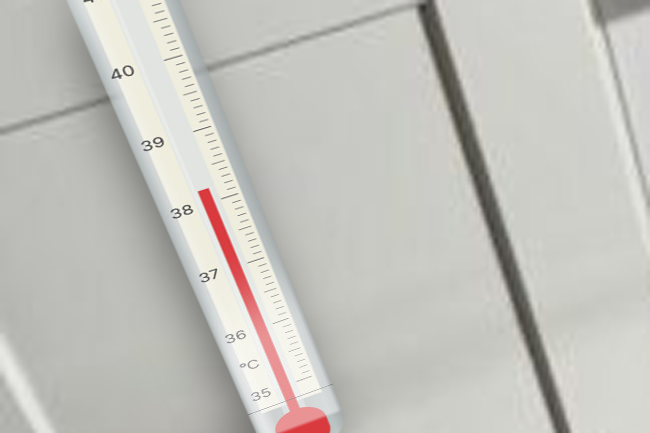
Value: °C 38.2
